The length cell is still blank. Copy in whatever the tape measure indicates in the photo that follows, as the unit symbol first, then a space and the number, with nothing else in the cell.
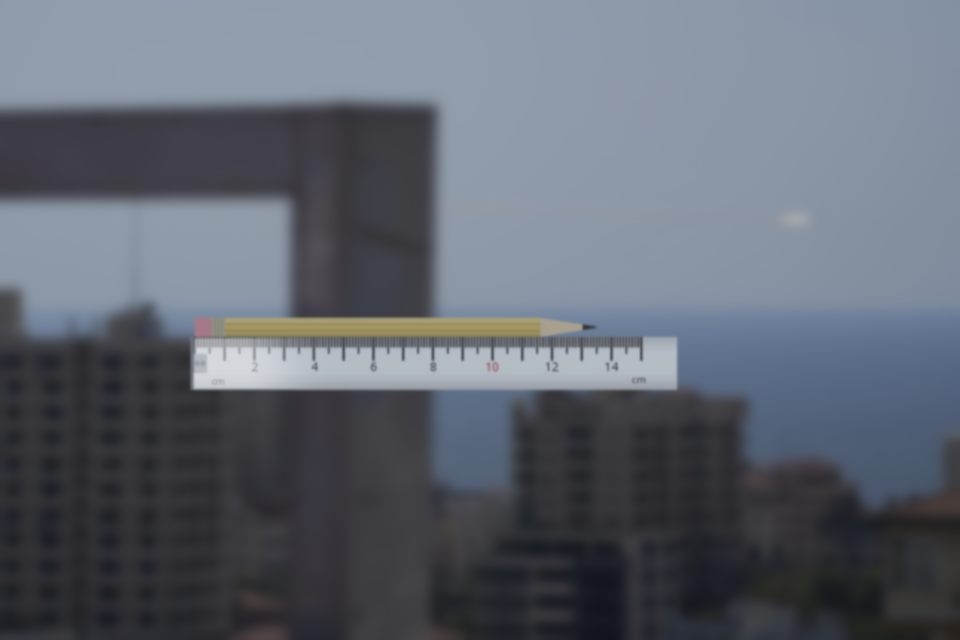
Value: cm 13.5
